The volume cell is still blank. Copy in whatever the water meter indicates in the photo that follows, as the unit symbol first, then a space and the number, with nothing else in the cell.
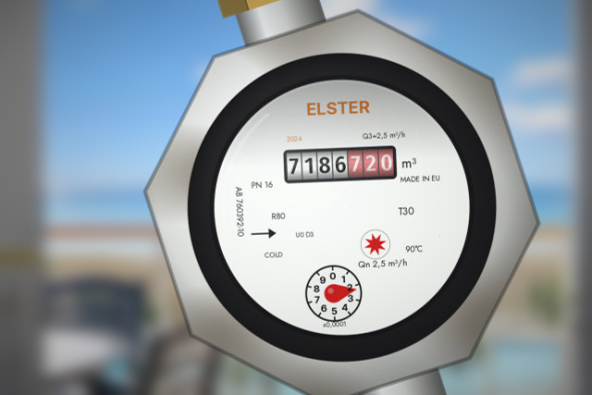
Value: m³ 7186.7202
